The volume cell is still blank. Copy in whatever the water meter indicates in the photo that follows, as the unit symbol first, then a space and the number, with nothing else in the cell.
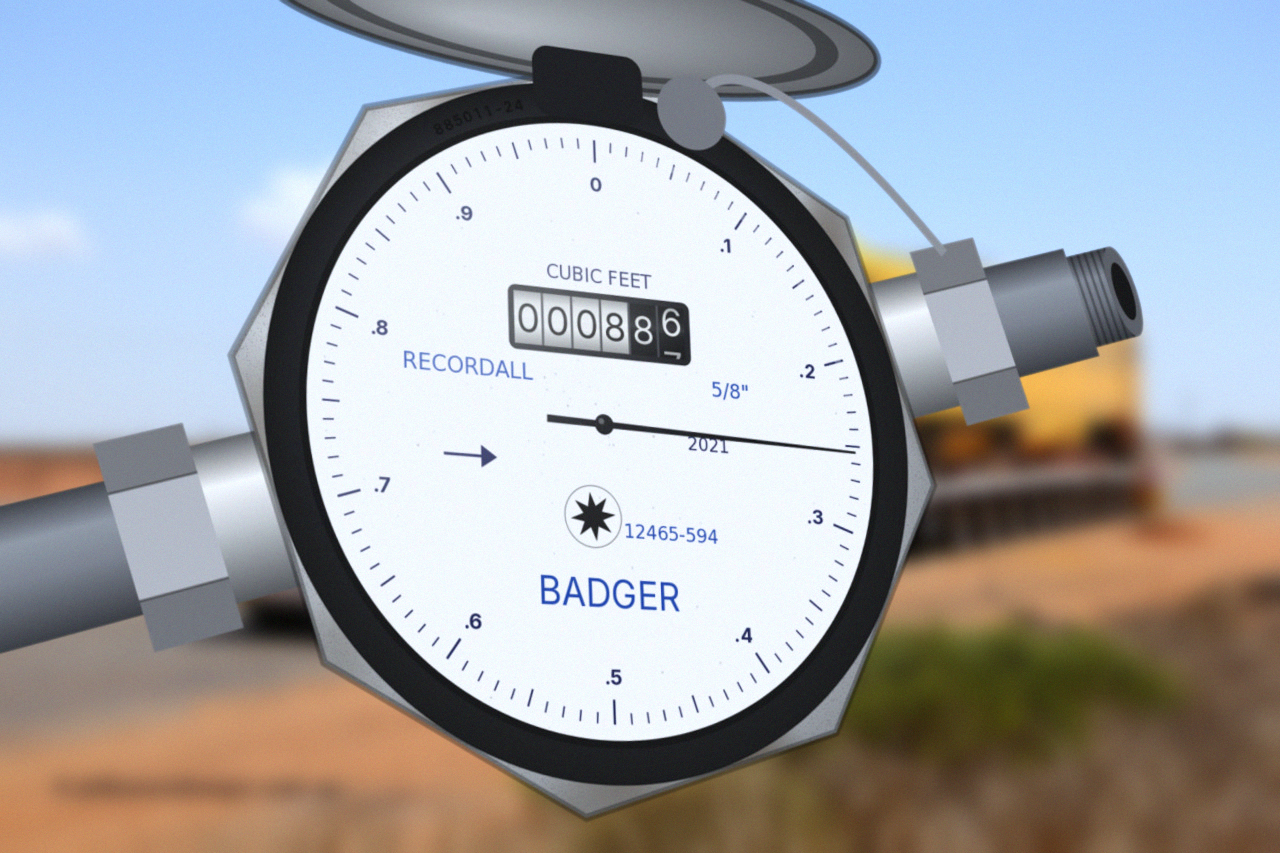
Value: ft³ 886.25
